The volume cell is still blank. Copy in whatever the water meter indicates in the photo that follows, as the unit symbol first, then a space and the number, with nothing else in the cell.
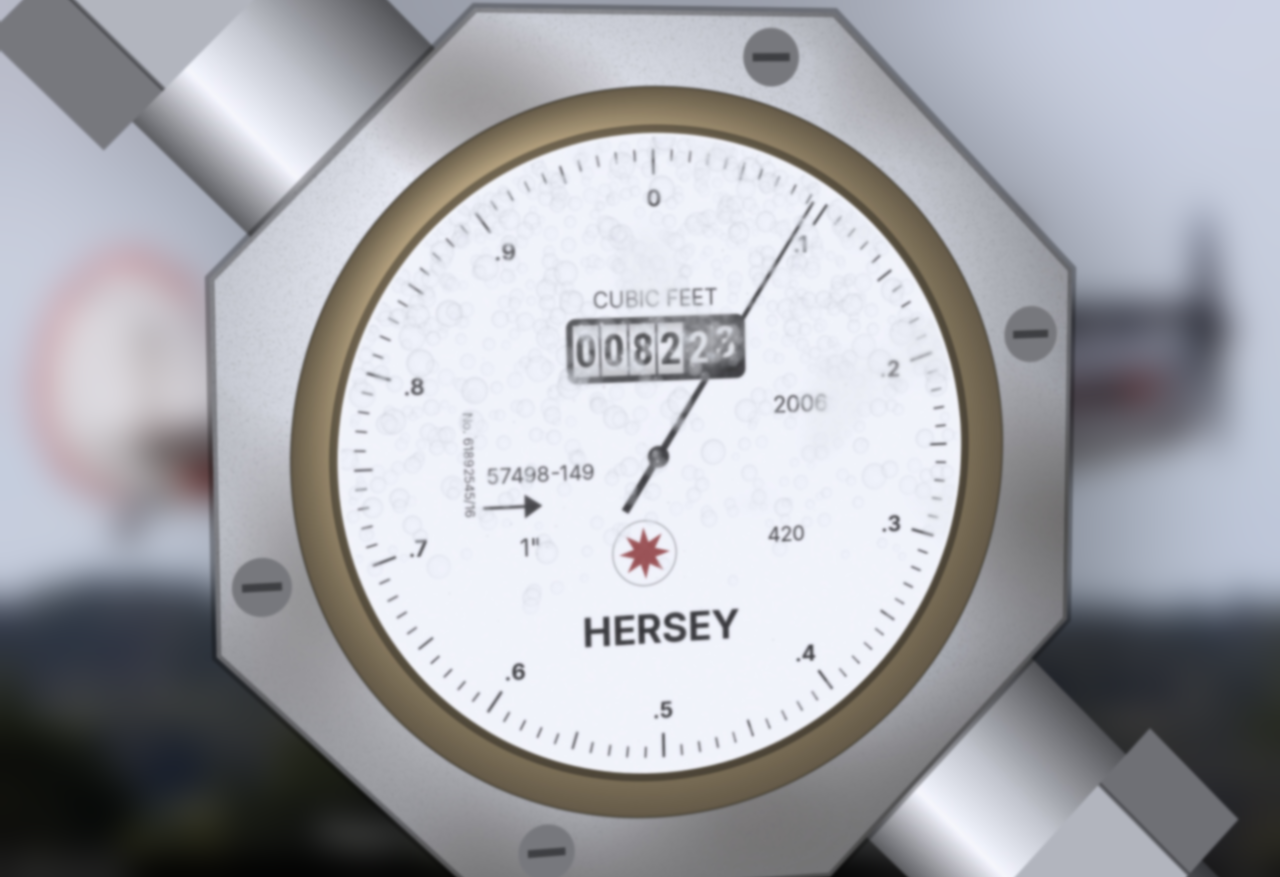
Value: ft³ 8223.09
